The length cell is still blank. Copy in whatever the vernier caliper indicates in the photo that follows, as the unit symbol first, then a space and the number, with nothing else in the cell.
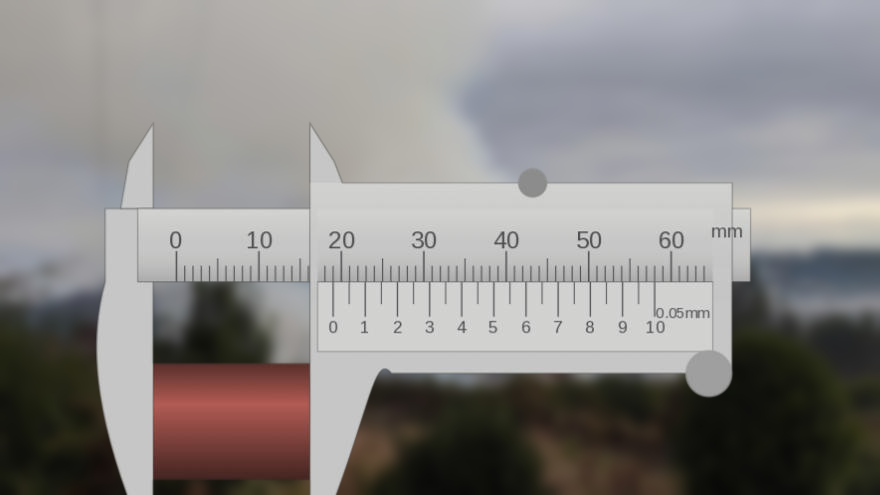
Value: mm 19.0
